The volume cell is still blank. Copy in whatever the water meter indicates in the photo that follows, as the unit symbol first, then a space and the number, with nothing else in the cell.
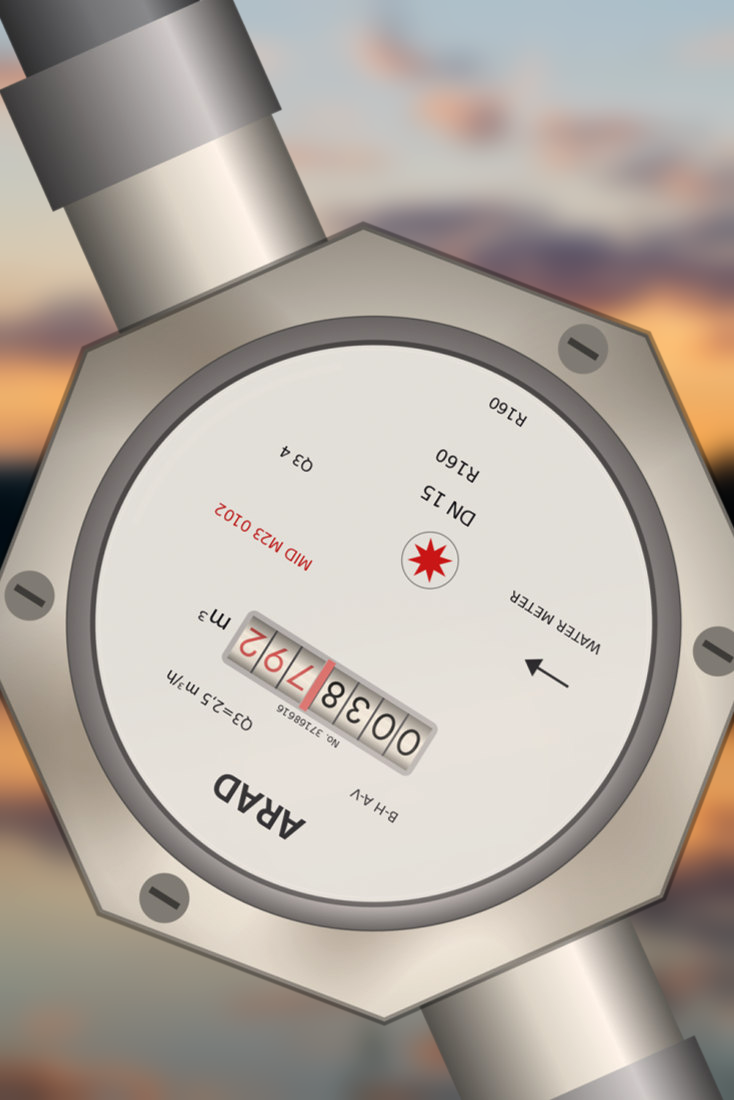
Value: m³ 38.792
